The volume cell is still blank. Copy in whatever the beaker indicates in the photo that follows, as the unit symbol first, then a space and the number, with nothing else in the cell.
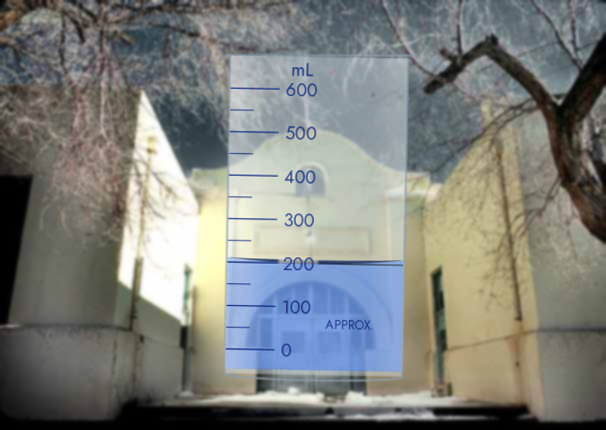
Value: mL 200
